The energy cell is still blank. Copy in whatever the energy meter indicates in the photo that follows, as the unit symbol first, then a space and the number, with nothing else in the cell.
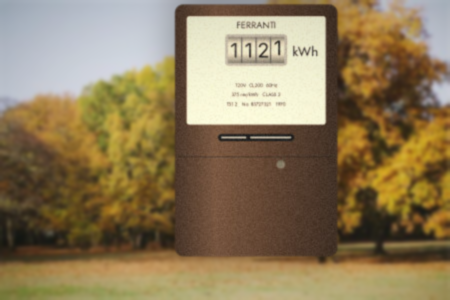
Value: kWh 1121
